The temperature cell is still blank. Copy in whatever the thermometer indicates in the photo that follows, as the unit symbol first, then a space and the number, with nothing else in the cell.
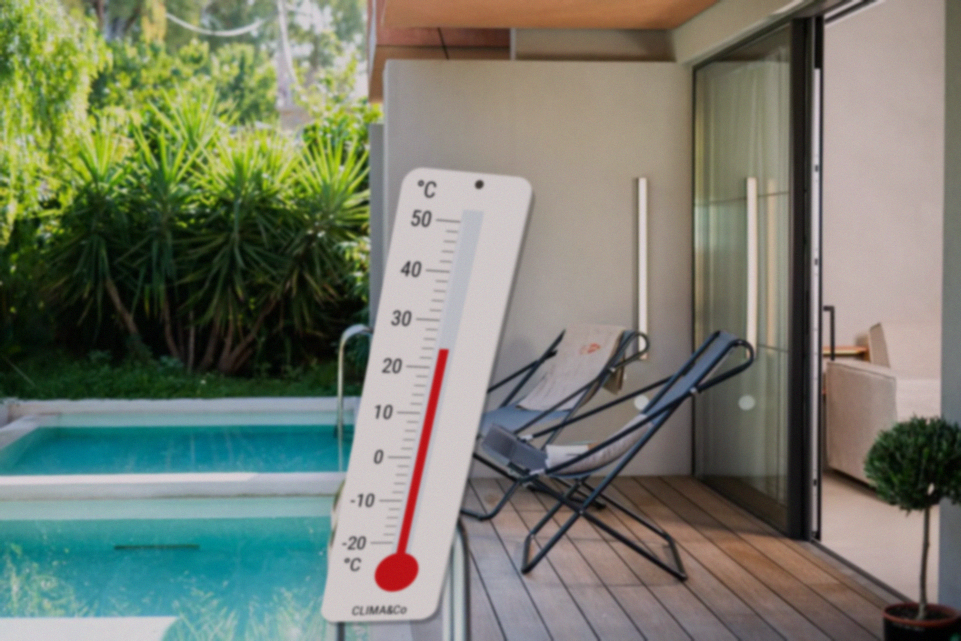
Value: °C 24
